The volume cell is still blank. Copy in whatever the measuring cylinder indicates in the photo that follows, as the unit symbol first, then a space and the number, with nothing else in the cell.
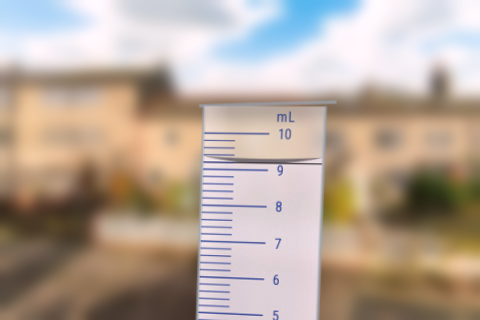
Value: mL 9.2
